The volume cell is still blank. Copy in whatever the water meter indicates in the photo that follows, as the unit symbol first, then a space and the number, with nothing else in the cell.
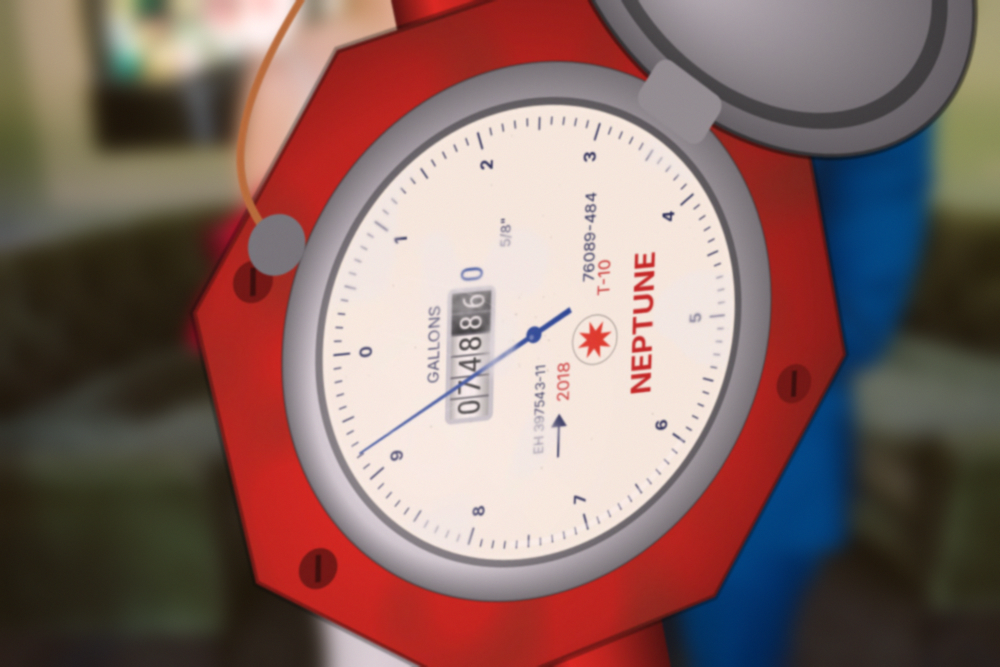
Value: gal 748859.2
